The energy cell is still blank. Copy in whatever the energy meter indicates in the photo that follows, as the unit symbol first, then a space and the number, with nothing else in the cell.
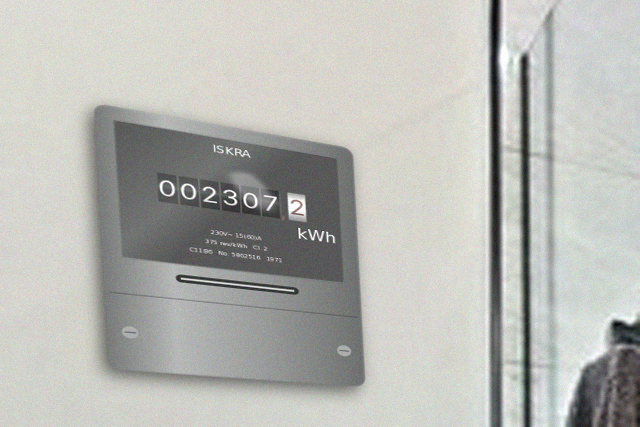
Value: kWh 2307.2
